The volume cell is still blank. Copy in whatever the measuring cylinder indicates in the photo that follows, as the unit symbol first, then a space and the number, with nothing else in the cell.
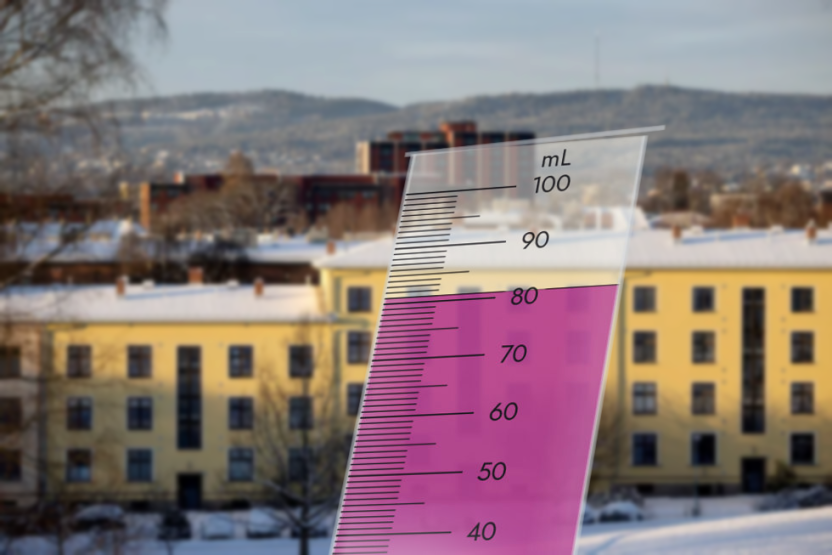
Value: mL 81
